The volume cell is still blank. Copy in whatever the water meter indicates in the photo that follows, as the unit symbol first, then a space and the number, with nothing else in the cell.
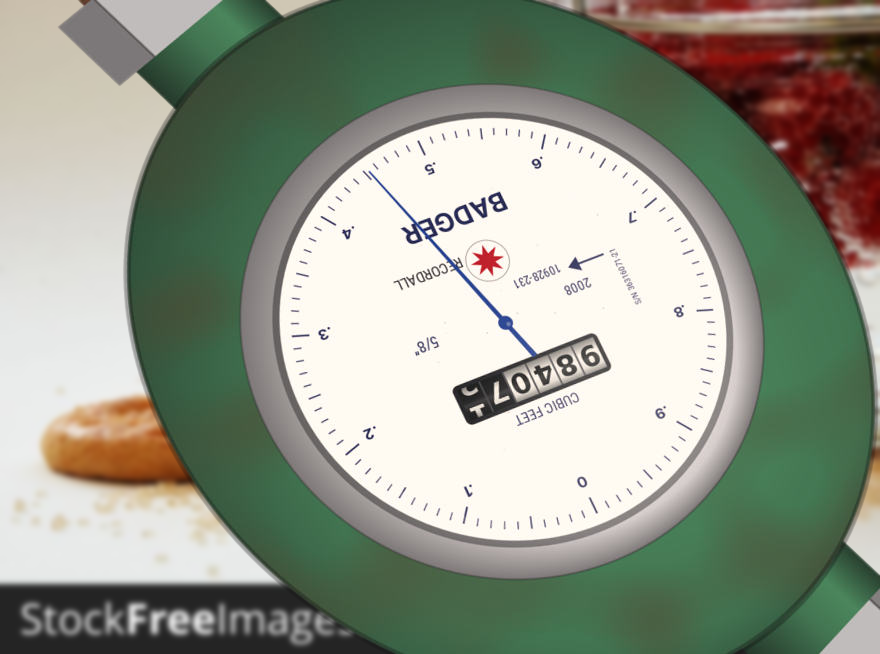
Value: ft³ 984071.45
